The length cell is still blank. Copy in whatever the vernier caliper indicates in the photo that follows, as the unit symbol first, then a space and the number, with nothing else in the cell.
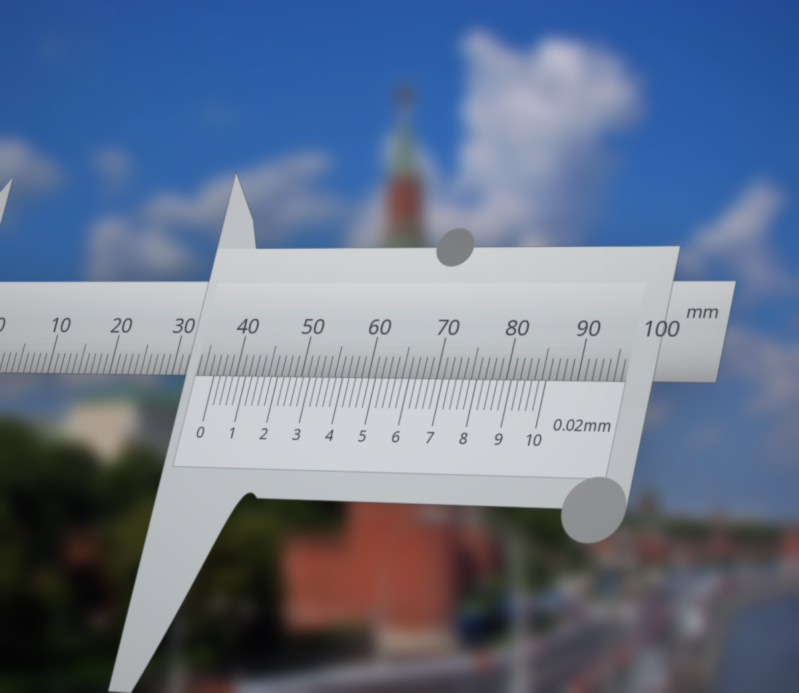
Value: mm 36.6
